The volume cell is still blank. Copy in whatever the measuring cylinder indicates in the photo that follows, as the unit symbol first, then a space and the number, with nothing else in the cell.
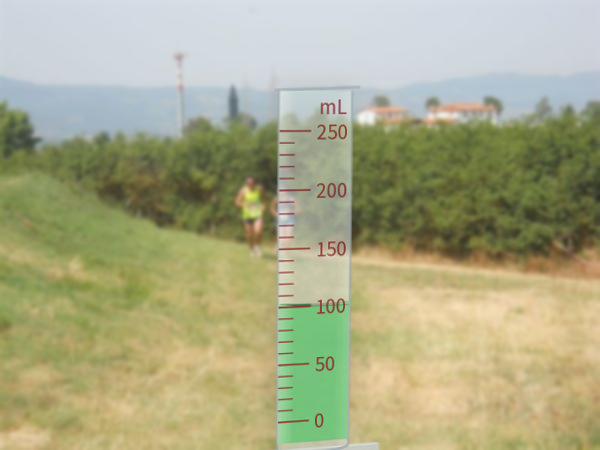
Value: mL 100
